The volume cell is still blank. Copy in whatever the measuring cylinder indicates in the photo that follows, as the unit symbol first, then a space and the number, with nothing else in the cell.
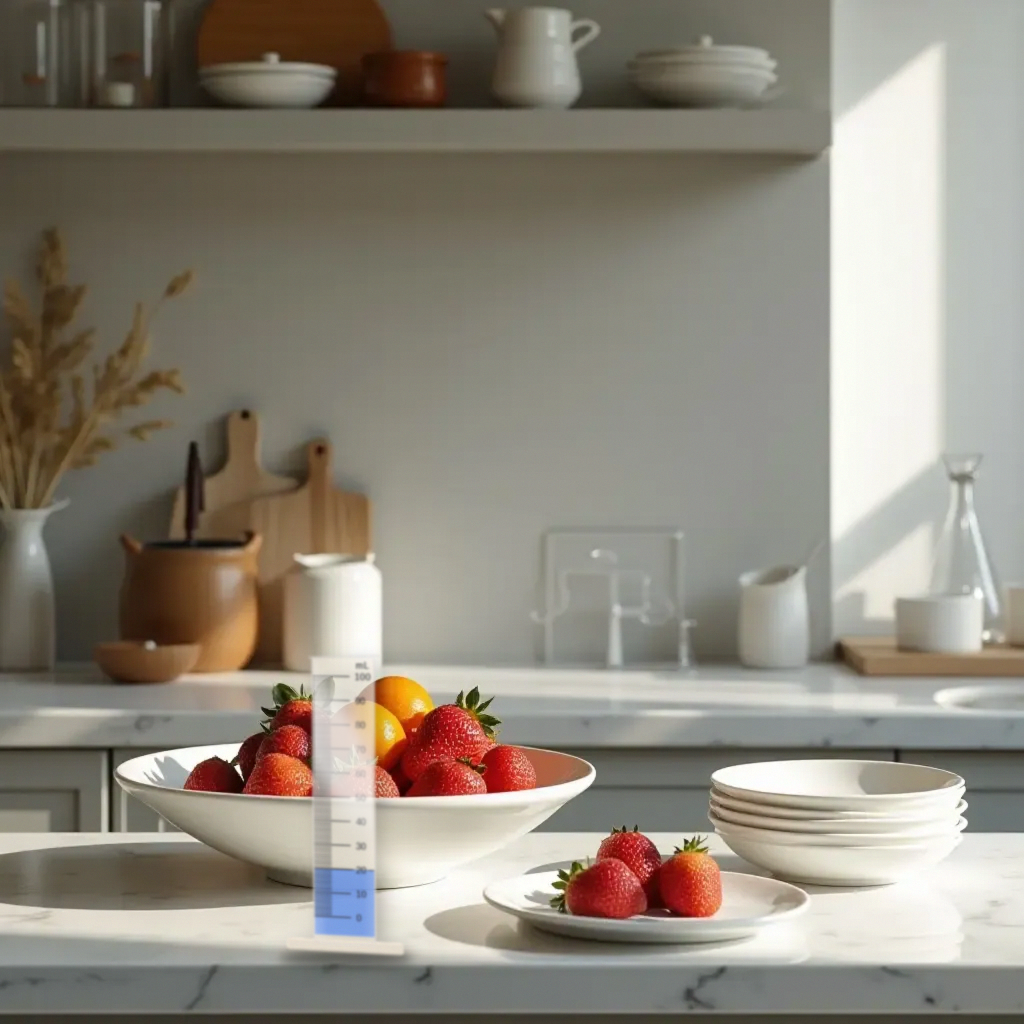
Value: mL 20
